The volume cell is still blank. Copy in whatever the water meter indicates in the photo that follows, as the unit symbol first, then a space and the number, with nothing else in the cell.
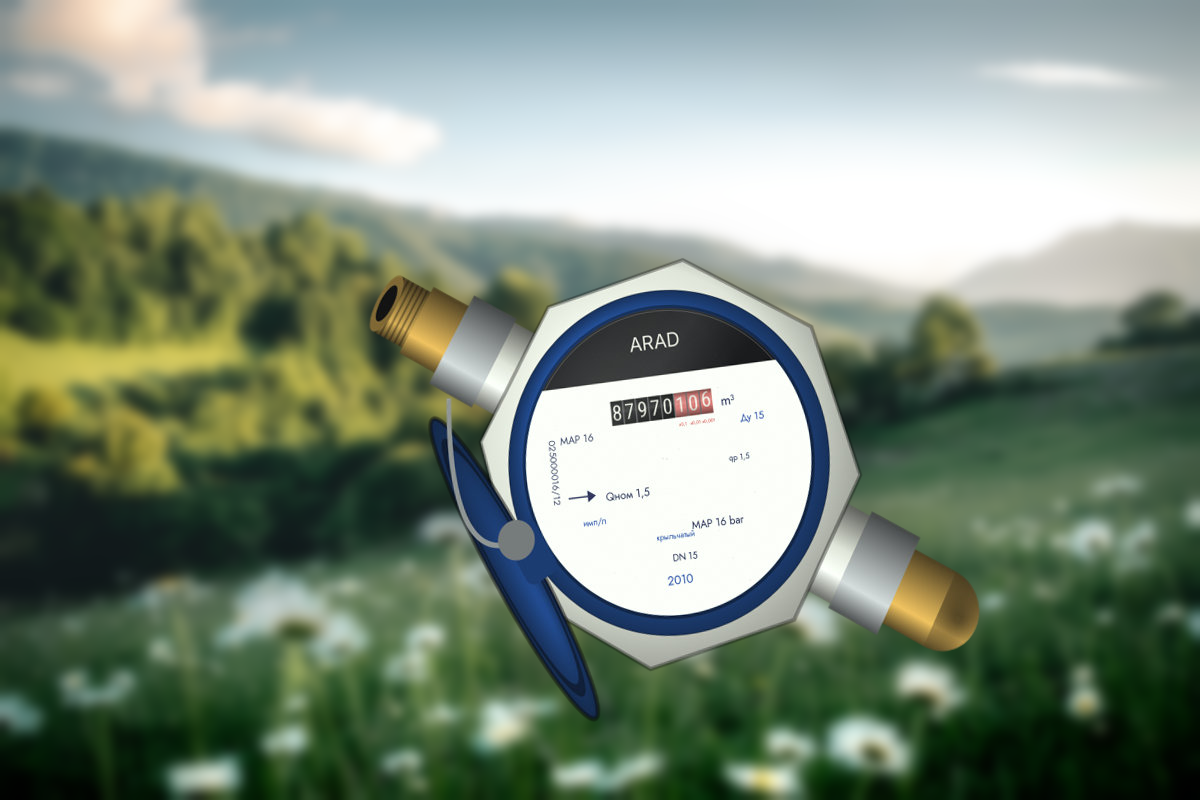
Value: m³ 87970.106
